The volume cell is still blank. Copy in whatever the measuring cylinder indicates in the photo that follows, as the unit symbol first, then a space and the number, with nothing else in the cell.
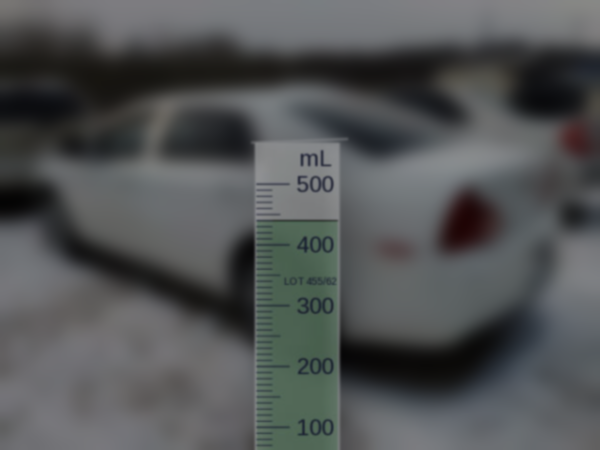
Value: mL 440
